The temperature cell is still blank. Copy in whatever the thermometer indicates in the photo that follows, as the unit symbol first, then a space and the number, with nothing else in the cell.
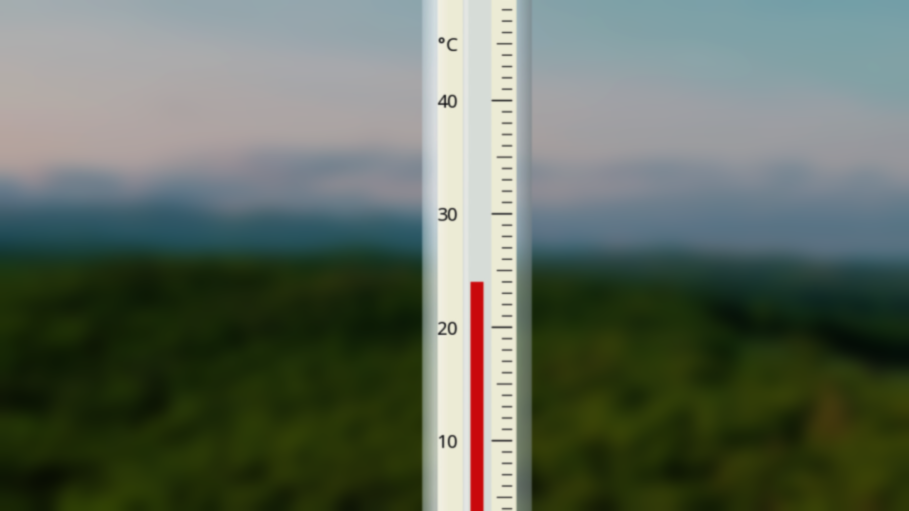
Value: °C 24
